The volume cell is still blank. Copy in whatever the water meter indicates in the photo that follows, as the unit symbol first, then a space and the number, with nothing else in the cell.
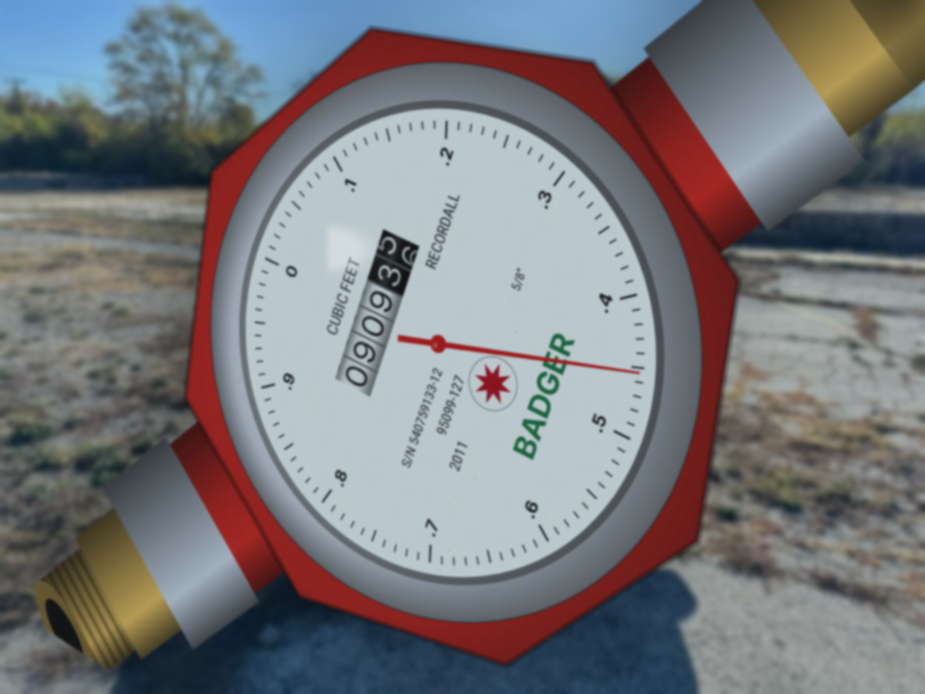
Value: ft³ 90935.45
